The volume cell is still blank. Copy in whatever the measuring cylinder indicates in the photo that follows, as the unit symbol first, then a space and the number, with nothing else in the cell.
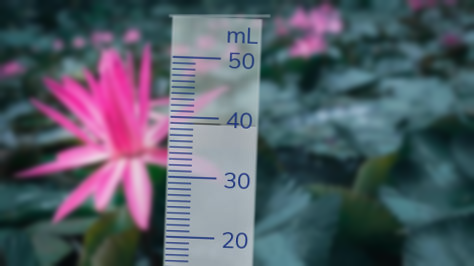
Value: mL 39
